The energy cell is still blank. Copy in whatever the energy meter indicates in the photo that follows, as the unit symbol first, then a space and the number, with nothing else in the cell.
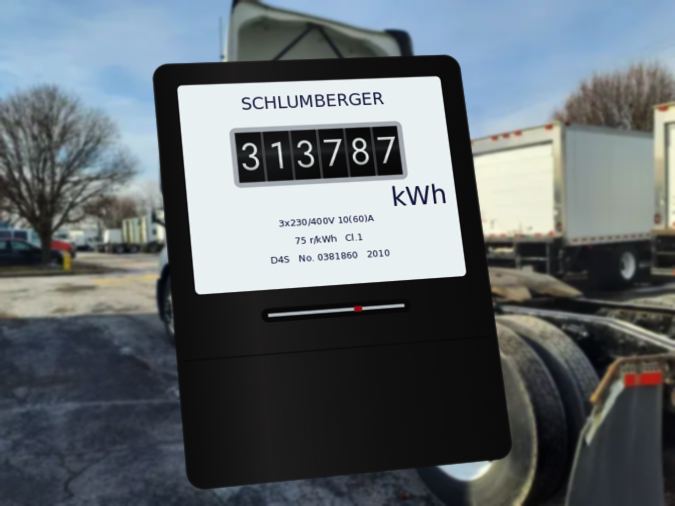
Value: kWh 313787
